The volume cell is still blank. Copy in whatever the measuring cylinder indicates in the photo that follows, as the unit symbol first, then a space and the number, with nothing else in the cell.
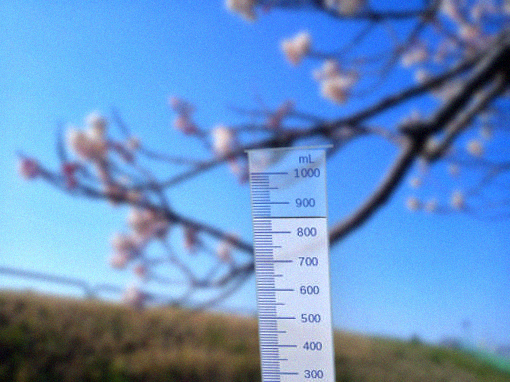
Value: mL 850
